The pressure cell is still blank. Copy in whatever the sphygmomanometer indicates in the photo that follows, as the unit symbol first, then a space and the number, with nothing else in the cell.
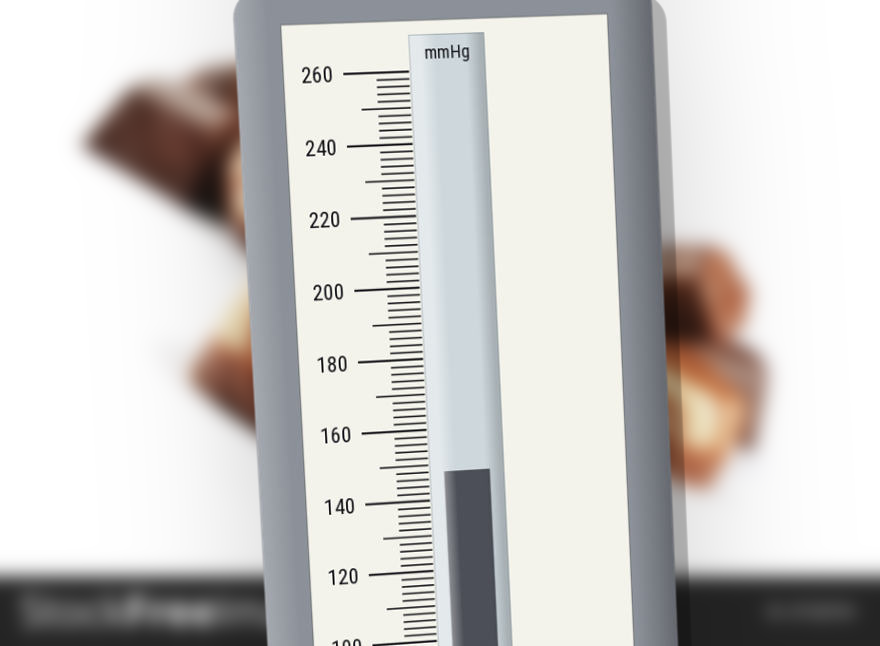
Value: mmHg 148
